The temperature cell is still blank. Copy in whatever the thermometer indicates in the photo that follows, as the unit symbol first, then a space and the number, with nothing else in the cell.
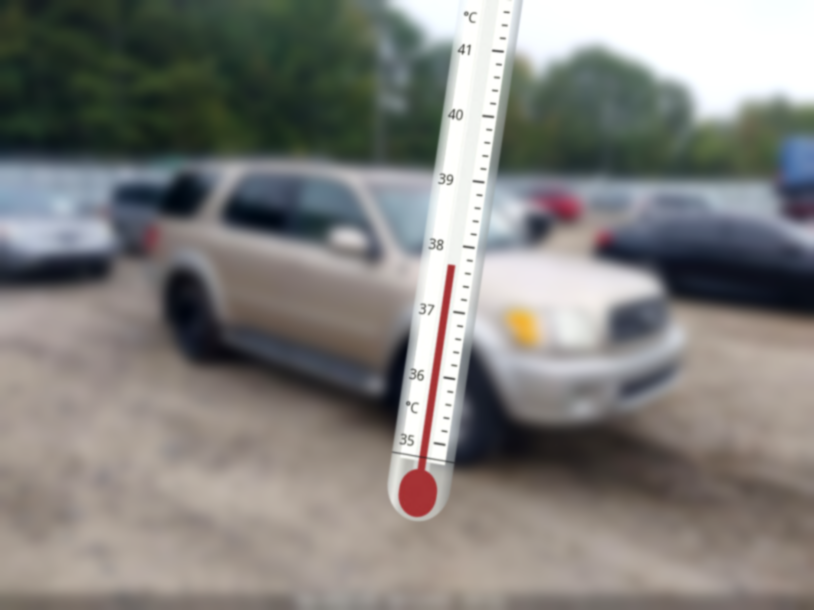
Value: °C 37.7
